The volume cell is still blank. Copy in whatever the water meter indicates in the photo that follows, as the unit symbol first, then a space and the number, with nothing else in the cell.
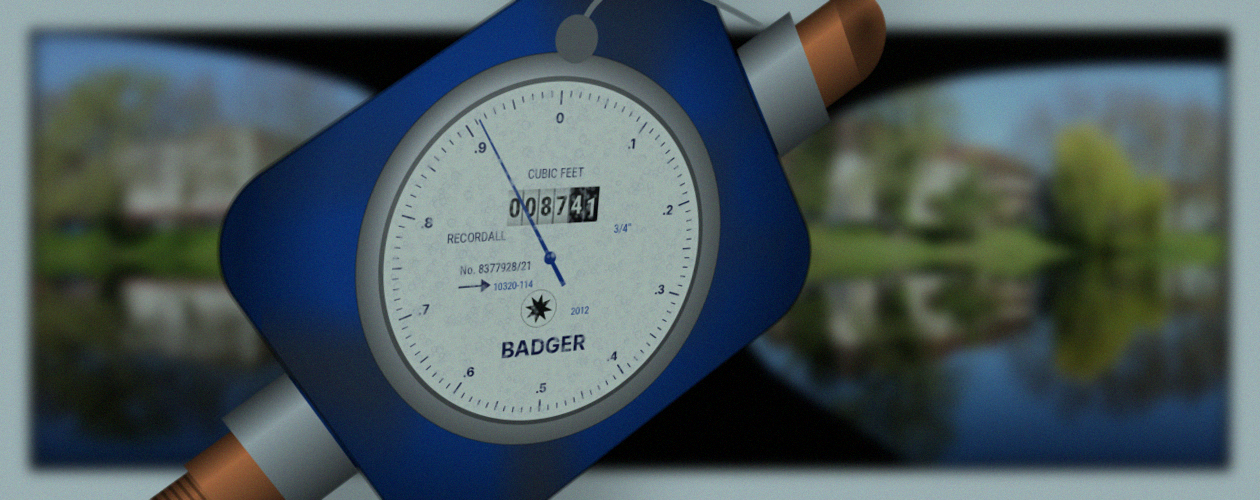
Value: ft³ 8740.91
